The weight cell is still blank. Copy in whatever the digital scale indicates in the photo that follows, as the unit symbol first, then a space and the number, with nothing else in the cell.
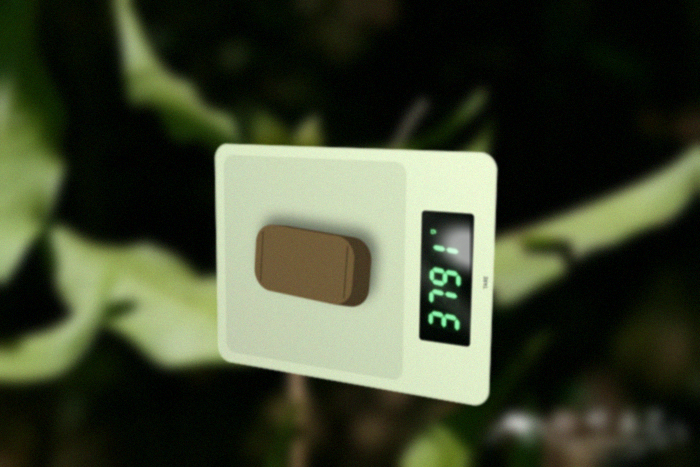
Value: g 3791
